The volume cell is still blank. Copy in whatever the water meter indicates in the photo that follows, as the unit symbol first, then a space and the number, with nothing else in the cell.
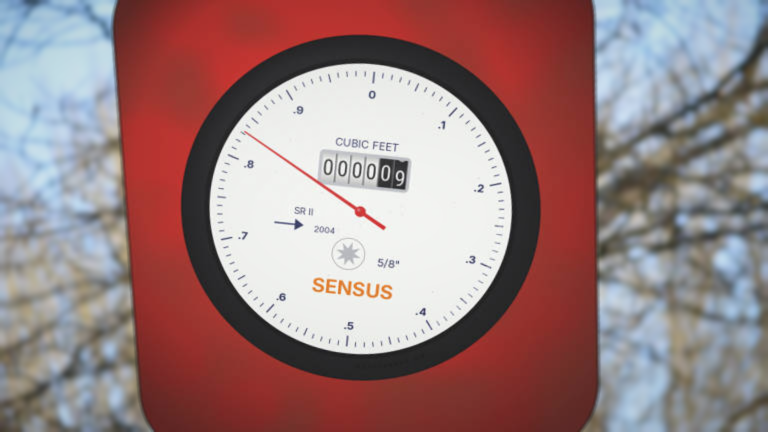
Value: ft³ 8.83
